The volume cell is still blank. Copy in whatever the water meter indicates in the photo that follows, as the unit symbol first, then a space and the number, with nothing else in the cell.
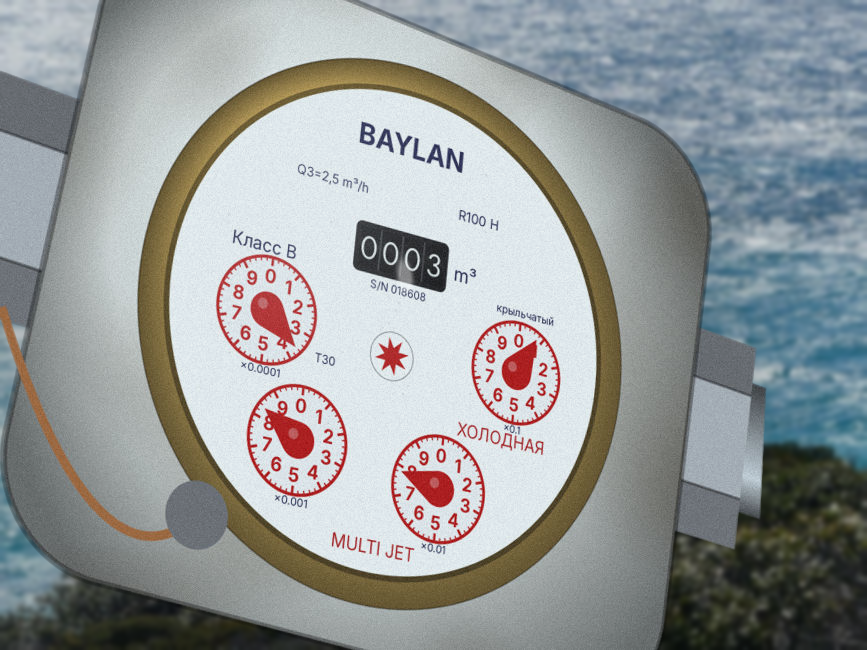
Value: m³ 3.0783
